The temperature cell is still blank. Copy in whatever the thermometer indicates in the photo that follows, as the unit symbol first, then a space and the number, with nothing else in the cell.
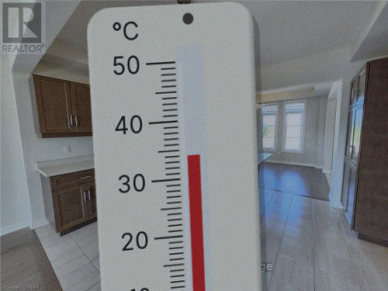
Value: °C 34
